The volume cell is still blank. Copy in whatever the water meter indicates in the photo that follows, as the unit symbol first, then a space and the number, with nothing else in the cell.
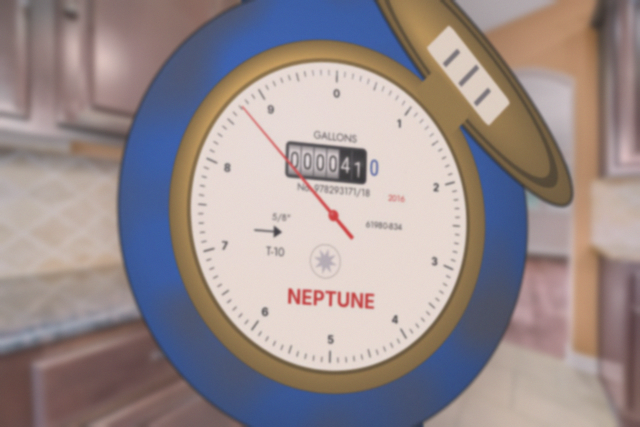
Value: gal 408.7
